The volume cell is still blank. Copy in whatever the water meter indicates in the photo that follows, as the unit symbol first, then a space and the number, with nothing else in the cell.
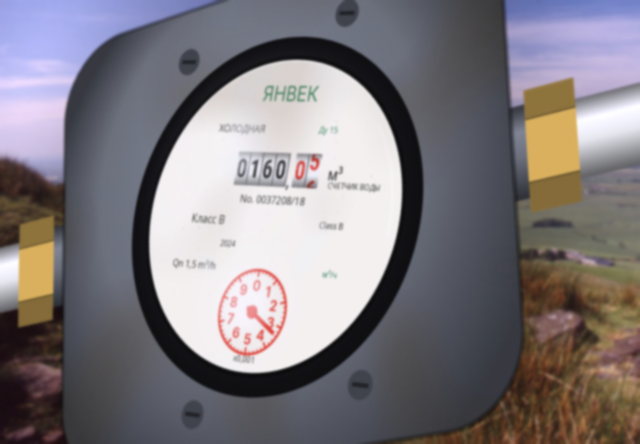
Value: m³ 160.053
